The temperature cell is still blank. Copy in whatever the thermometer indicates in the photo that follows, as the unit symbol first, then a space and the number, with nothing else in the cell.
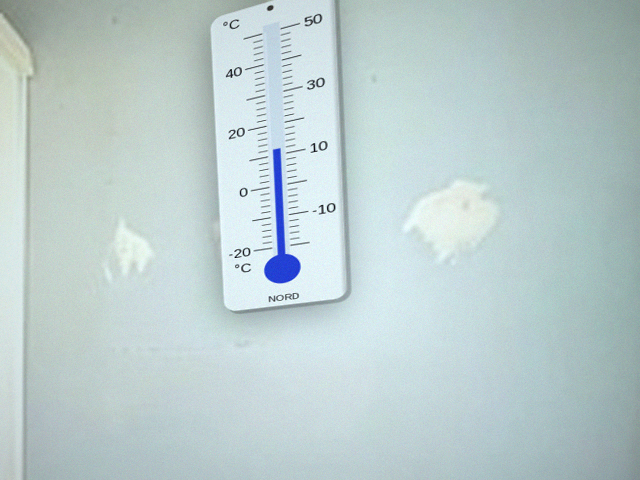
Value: °C 12
